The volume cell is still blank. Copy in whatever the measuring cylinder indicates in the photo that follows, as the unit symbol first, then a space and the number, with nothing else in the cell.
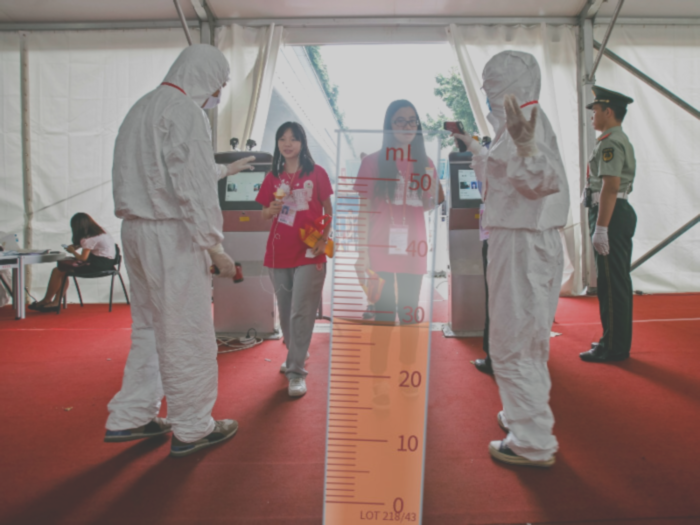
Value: mL 28
